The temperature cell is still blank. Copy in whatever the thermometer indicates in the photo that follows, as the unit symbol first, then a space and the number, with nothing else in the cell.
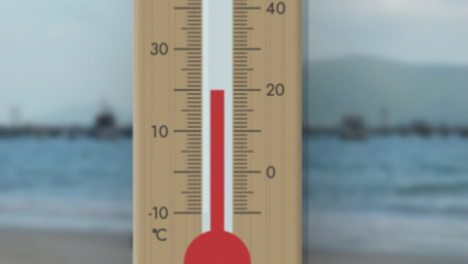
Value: °C 20
